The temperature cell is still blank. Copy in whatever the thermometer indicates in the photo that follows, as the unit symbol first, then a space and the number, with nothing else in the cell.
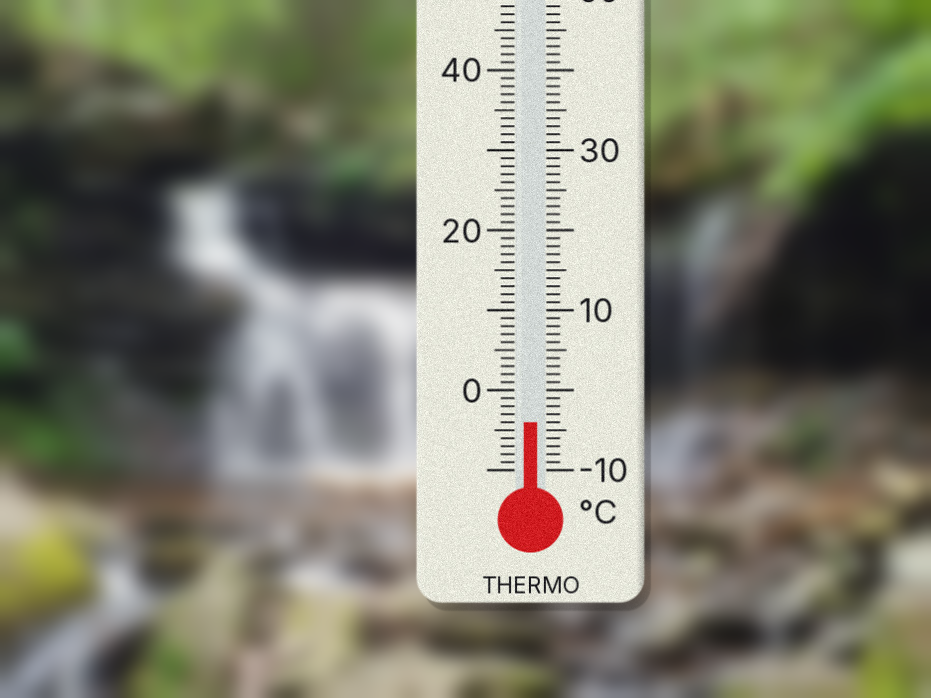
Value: °C -4
